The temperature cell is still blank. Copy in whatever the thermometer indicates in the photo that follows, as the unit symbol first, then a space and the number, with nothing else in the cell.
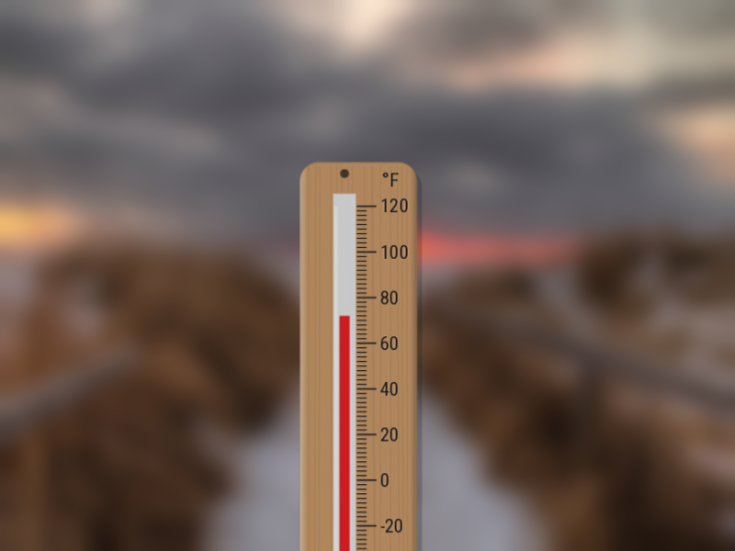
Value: °F 72
